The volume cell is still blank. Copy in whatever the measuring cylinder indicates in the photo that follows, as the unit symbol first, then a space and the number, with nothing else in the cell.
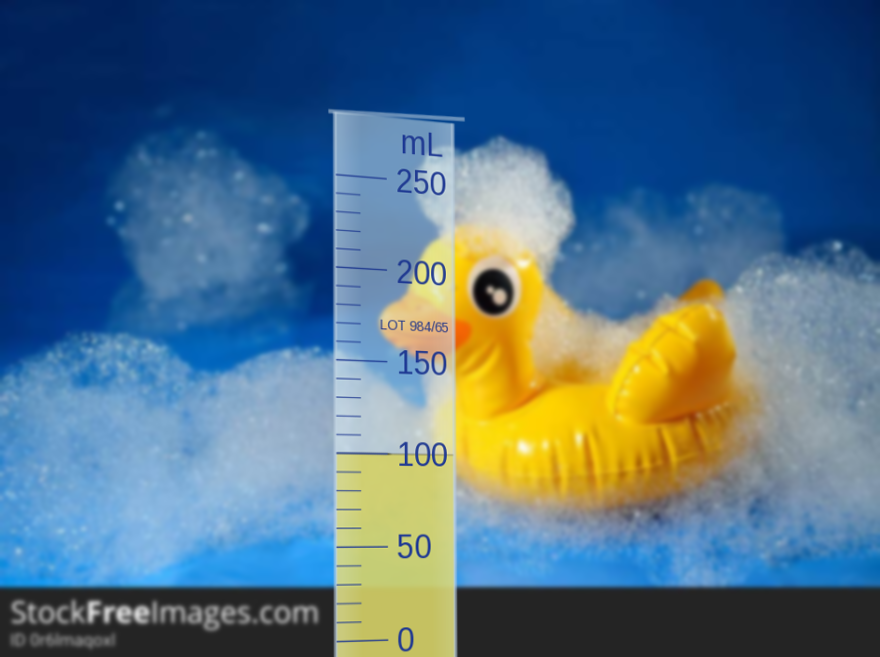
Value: mL 100
